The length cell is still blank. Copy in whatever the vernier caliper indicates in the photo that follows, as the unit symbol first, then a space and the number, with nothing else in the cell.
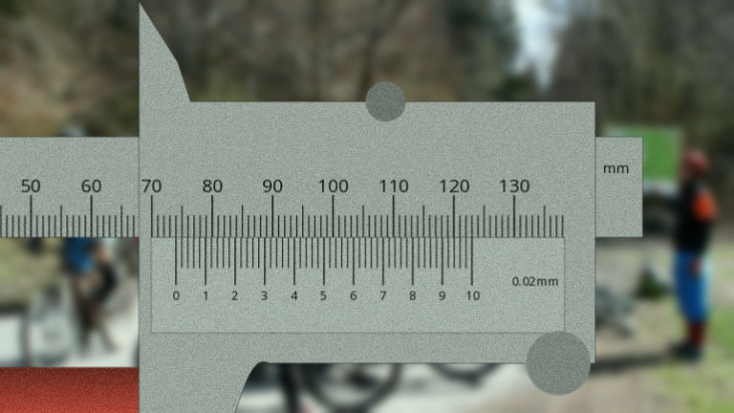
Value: mm 74.0
